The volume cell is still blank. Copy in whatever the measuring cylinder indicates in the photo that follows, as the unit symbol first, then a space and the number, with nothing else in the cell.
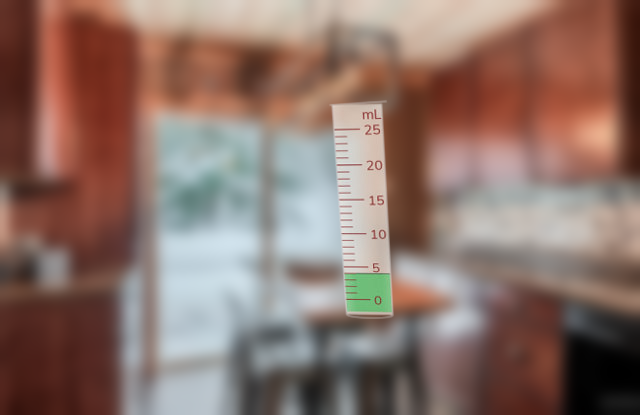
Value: mL 4
